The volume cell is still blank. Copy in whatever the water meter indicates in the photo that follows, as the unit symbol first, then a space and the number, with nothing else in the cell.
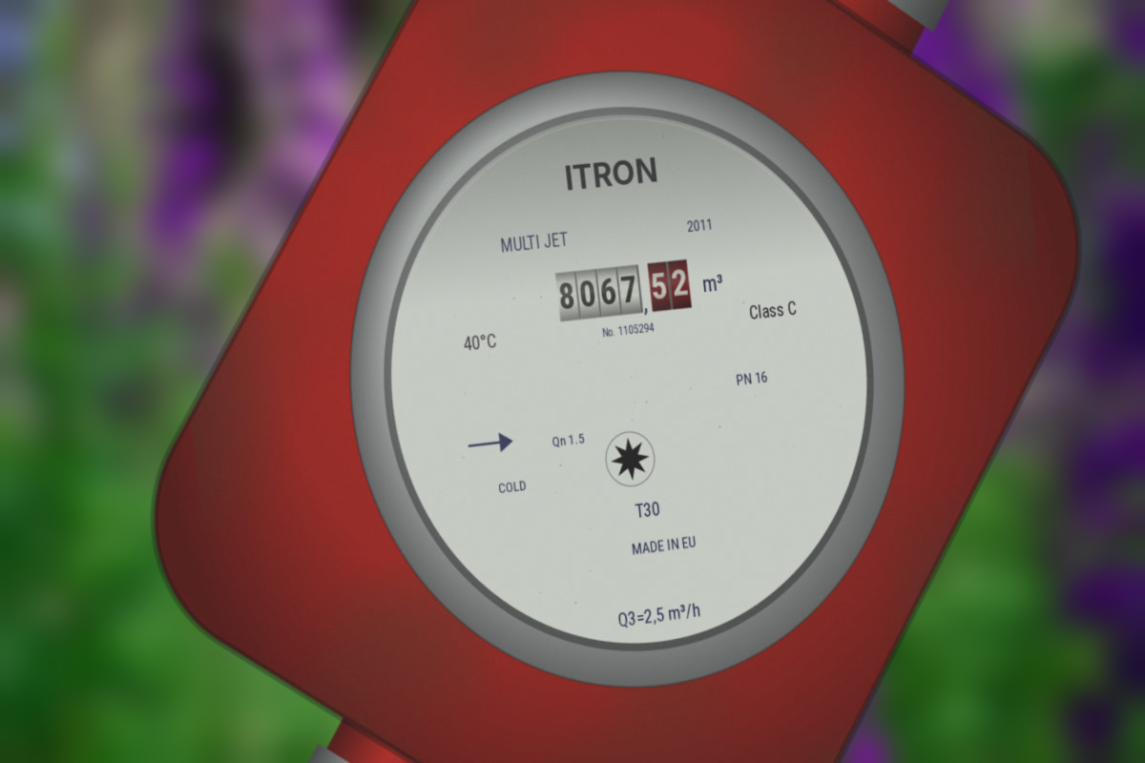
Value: m³ 8067.52
